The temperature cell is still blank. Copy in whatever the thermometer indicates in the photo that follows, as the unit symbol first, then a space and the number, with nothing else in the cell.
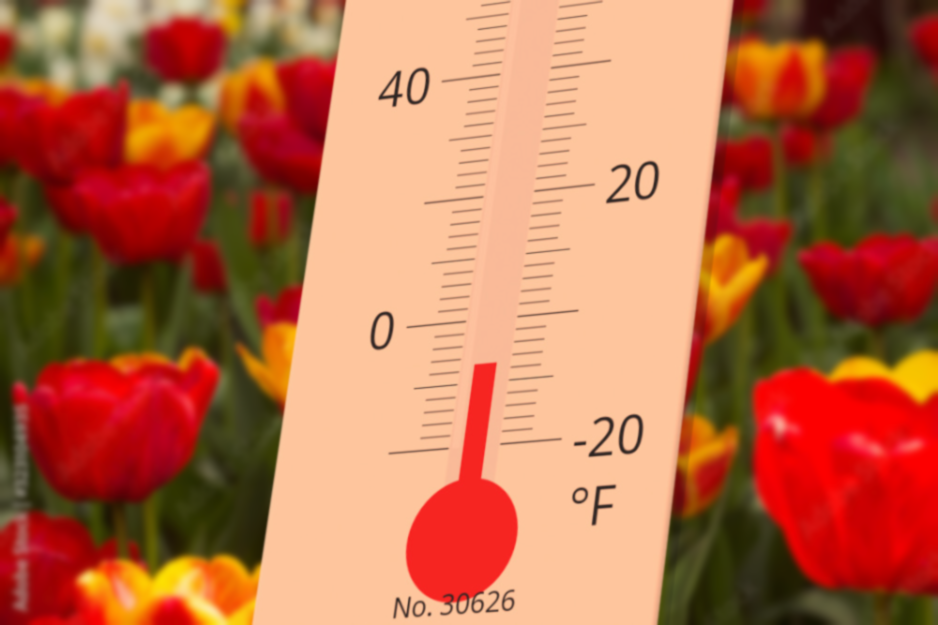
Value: °F -7
